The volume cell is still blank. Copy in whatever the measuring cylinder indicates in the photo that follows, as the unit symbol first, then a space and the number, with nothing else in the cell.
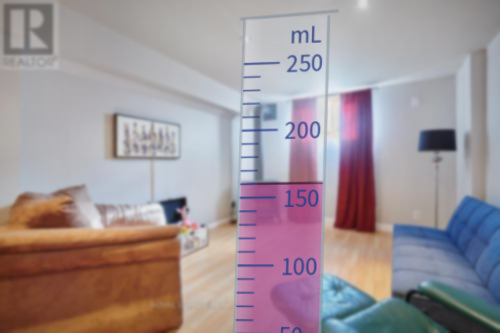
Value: mL 160
